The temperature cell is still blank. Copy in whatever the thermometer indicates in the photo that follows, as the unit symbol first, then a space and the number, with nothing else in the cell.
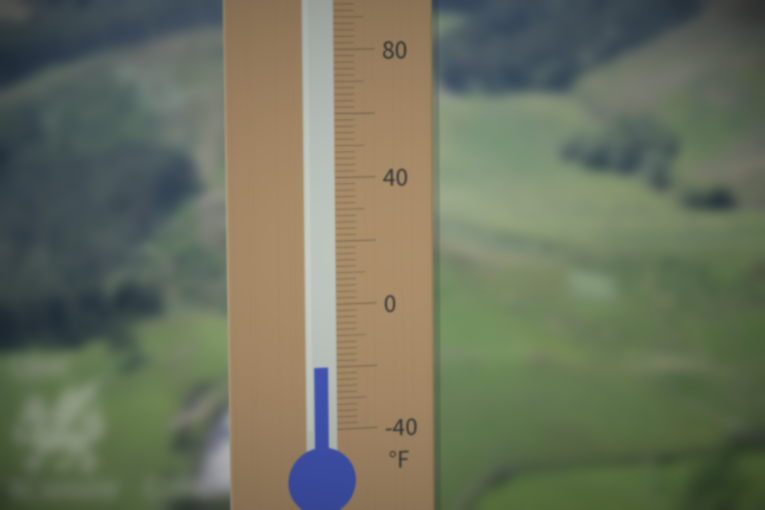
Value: °F -20
